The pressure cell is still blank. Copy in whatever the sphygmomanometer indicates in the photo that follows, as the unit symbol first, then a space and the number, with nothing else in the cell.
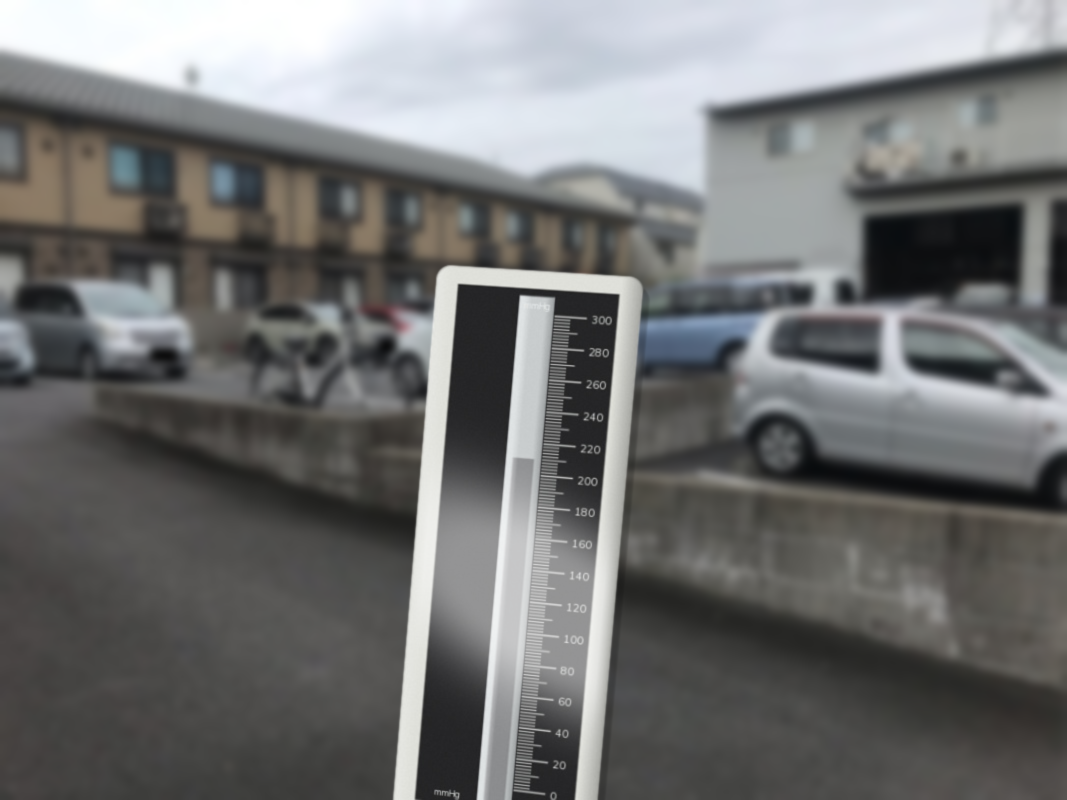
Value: mmHg 210
